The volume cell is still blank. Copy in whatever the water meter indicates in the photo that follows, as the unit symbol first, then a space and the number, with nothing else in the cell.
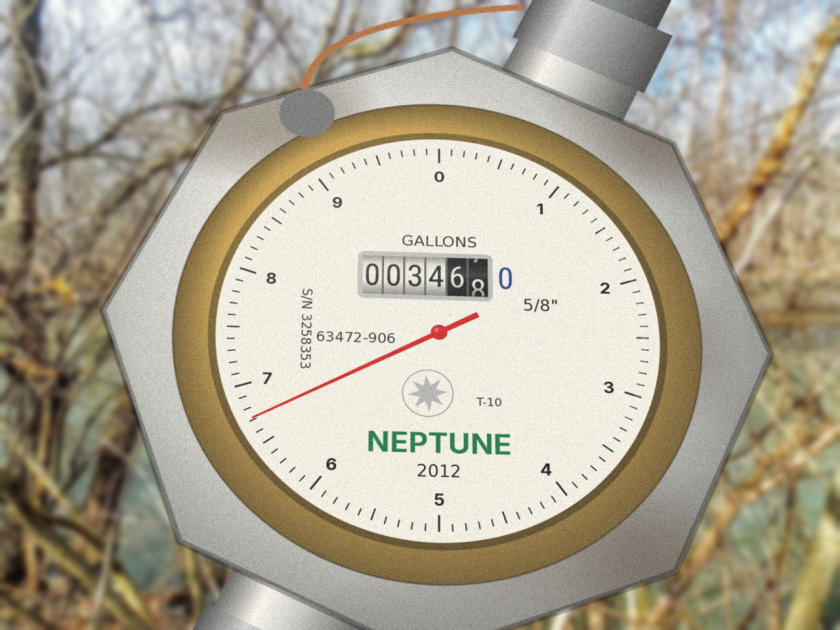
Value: gal 34676.7
